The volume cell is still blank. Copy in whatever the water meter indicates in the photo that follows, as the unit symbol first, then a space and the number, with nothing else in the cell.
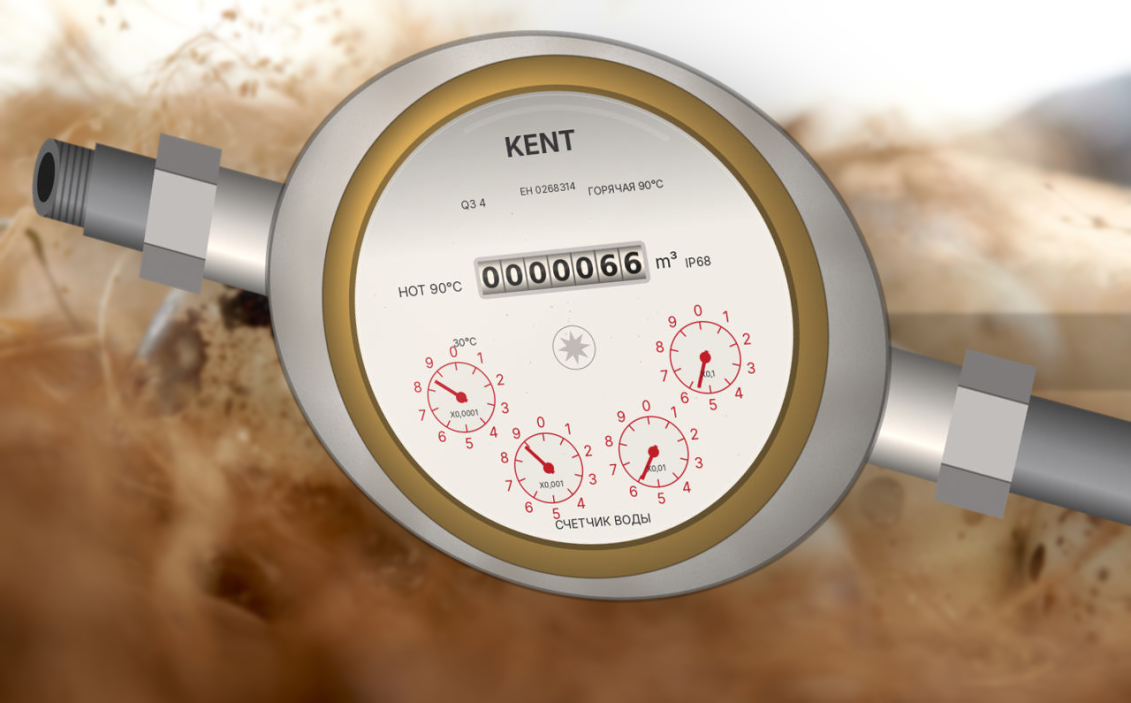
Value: m³ 66.5588
